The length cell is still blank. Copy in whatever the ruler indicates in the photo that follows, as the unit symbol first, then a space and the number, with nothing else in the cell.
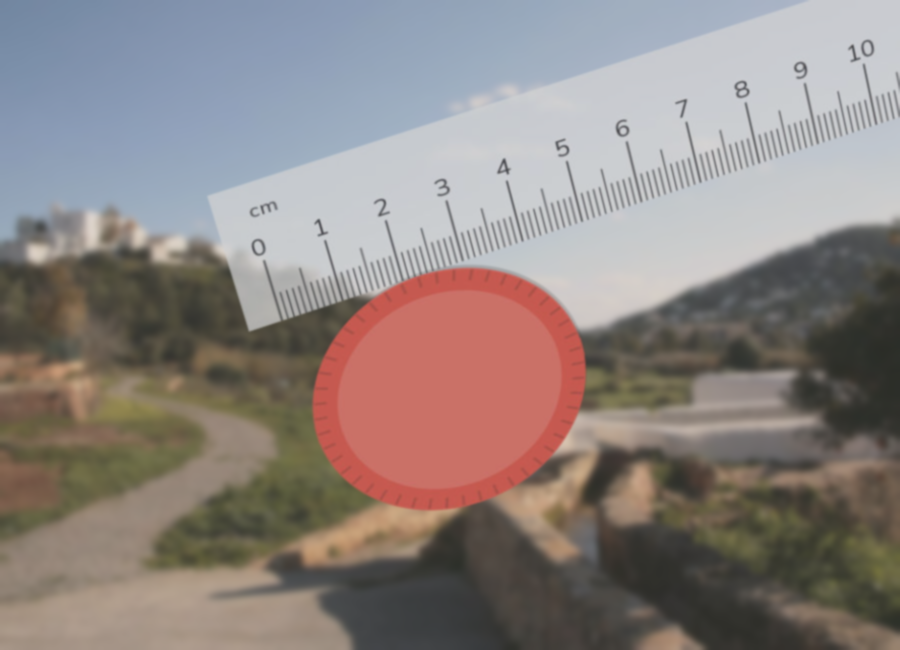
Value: cm 4.5
